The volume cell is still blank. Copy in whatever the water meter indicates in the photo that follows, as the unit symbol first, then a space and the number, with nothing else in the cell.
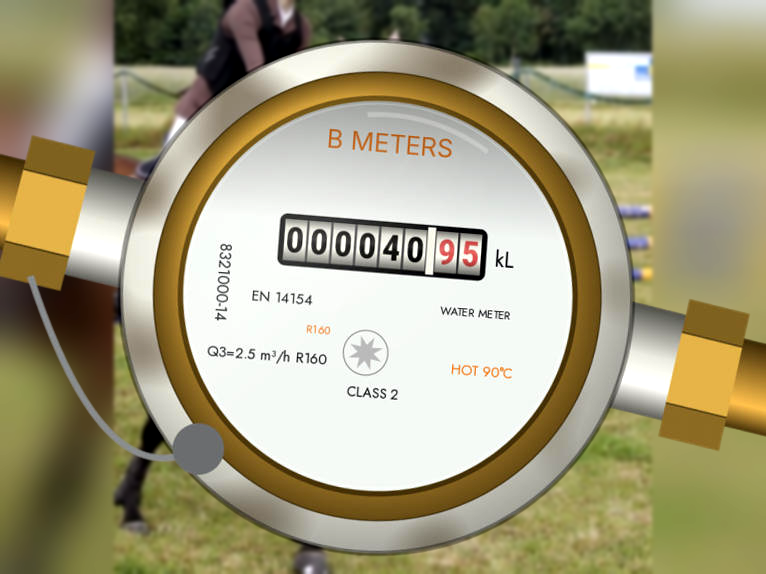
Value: kL 40.95
